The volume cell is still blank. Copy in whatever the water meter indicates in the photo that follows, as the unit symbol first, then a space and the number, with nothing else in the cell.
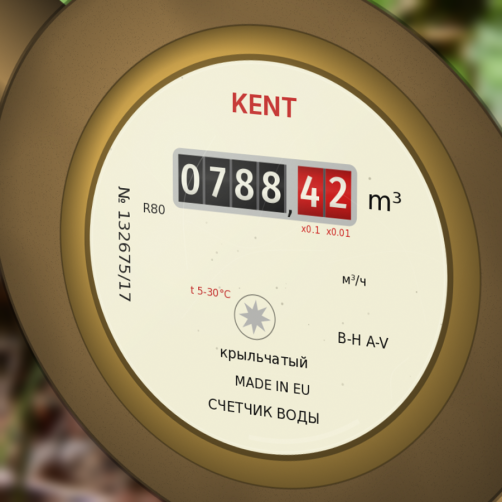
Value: m³ 788.42
